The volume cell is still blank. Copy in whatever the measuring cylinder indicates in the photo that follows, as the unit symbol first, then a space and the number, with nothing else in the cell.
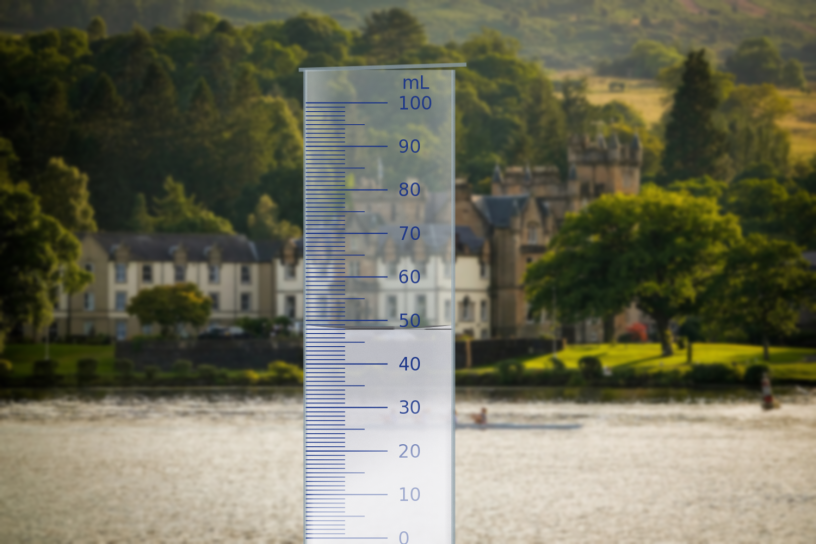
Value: mL 48
